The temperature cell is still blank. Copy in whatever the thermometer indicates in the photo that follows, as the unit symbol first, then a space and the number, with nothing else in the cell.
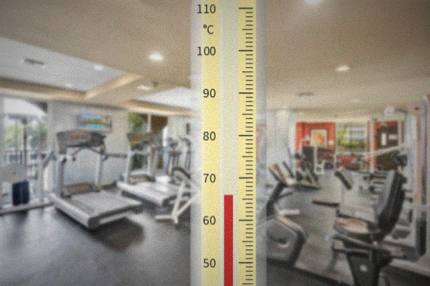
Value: °C 66
